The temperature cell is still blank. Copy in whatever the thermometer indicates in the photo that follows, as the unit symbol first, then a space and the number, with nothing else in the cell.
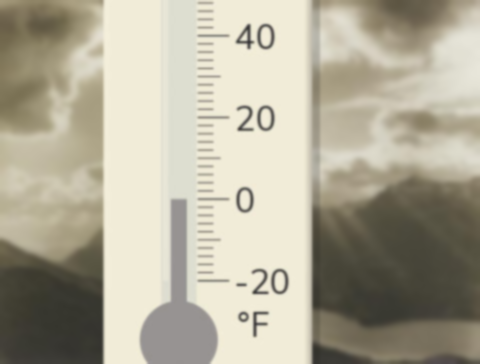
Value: °F 0
